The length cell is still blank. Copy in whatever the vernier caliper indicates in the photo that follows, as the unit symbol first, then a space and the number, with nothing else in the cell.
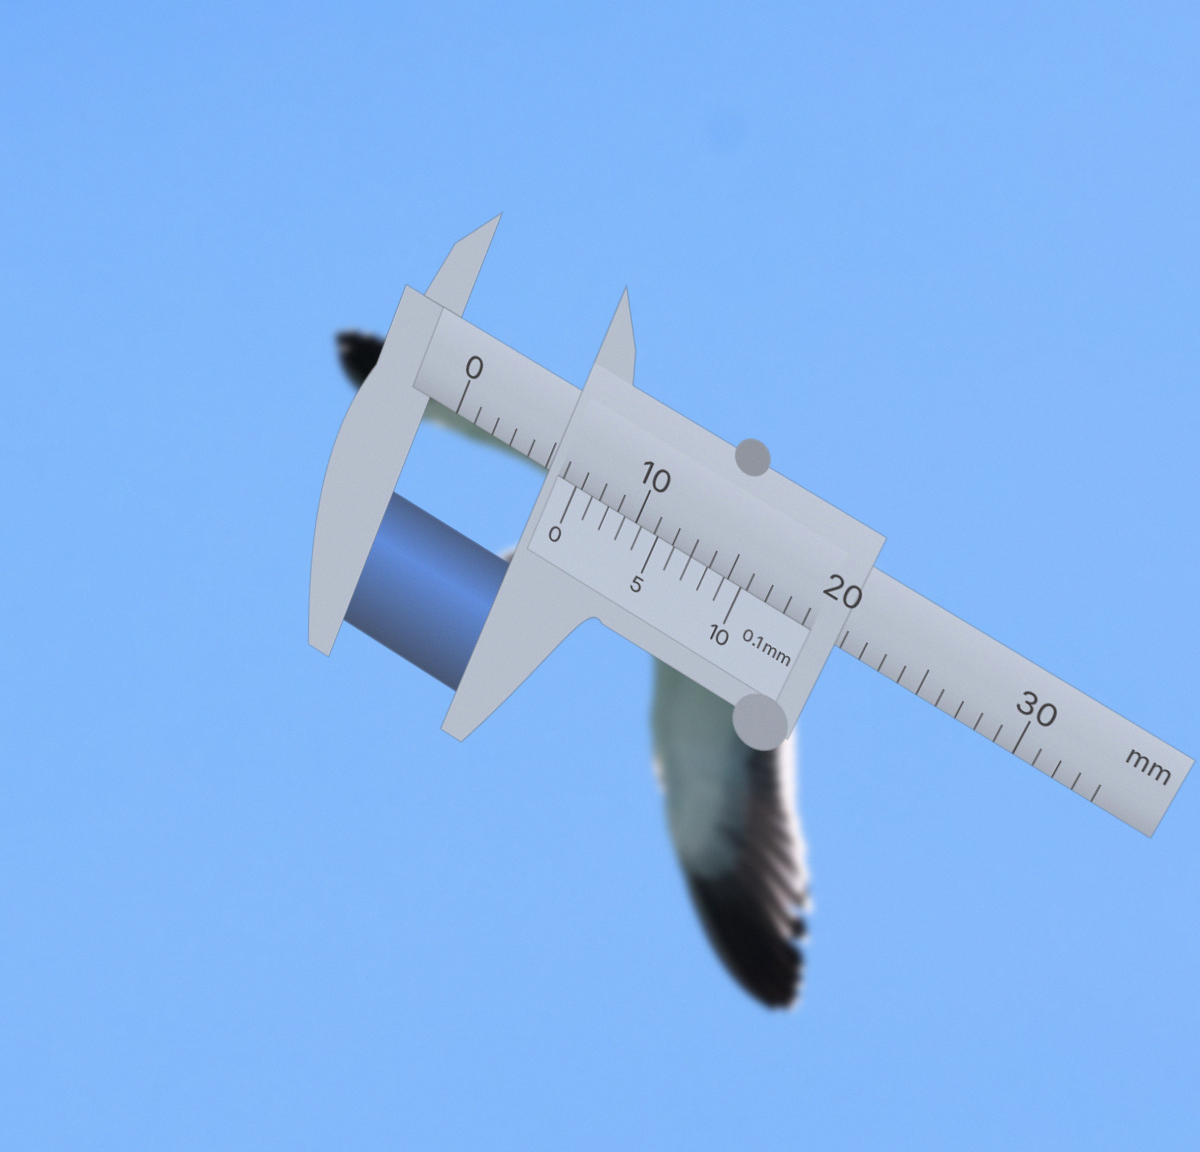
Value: mm 6.7
